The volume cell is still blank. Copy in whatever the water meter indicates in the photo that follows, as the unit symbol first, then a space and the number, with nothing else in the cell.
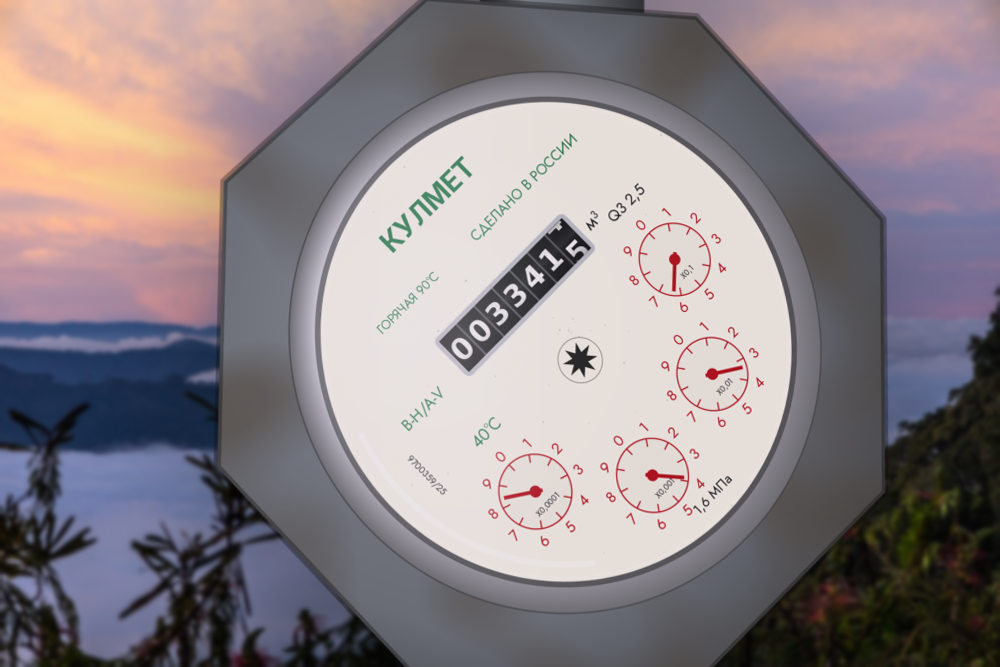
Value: m³ 33414.6338
